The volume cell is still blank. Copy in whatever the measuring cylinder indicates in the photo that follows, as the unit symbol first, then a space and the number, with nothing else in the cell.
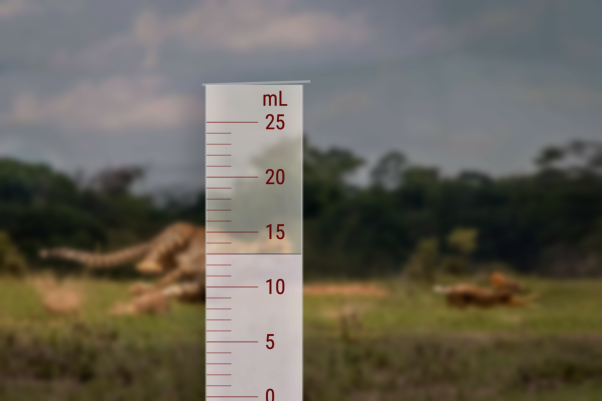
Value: mL 13
